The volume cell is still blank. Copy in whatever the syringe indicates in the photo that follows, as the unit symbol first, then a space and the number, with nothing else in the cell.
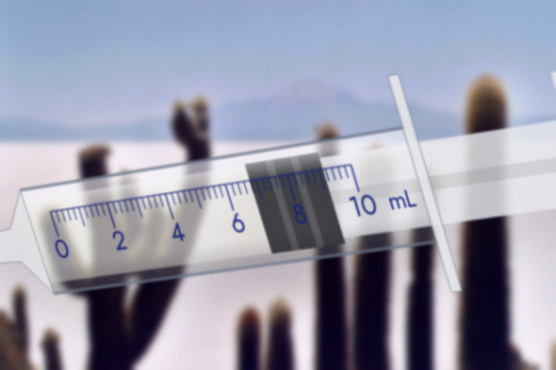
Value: mL 6.8
